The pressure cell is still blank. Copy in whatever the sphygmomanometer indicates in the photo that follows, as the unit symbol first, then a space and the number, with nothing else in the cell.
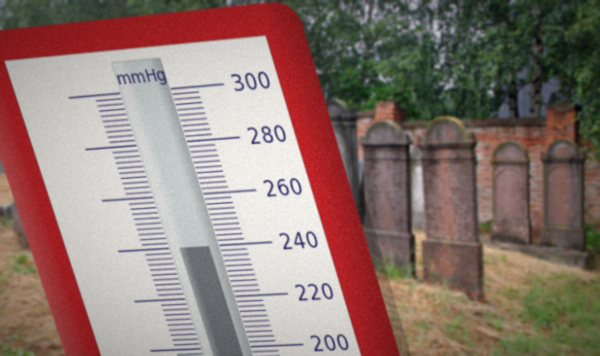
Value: mmHg 240
